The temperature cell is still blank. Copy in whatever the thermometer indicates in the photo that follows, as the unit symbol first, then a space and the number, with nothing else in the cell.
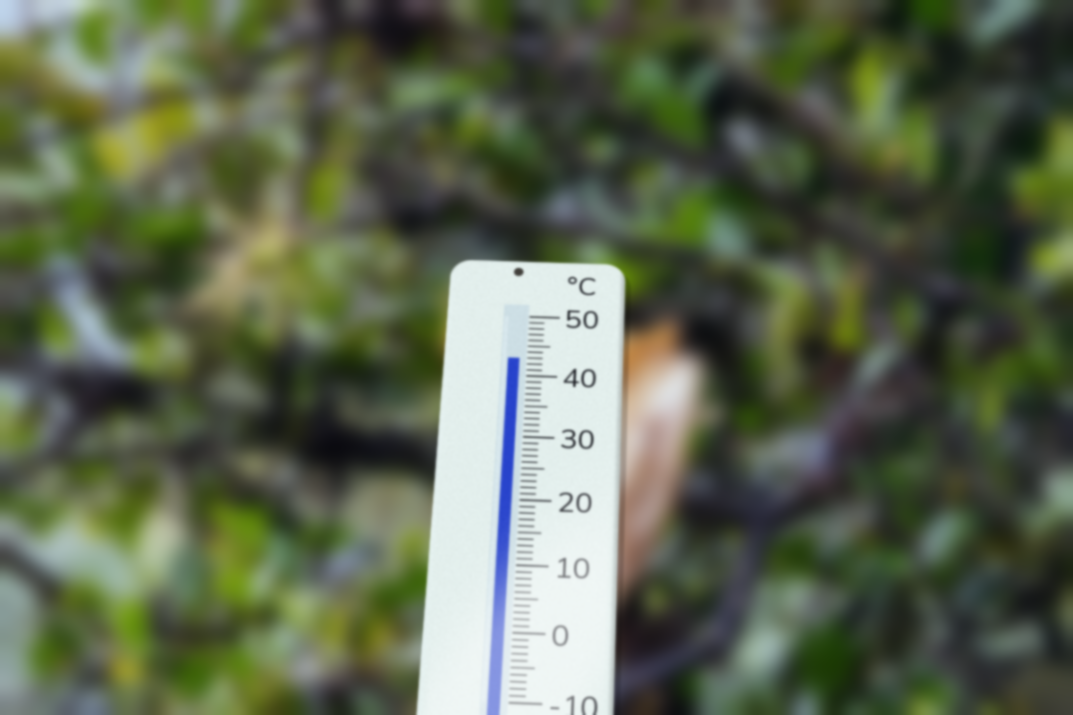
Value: °C 43
